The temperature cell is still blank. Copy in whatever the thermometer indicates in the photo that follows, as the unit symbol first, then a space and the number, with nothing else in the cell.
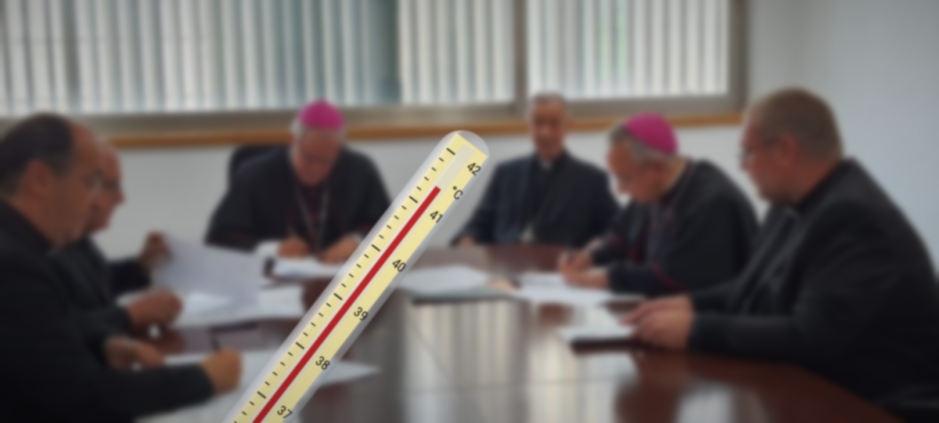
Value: °C 41.4
